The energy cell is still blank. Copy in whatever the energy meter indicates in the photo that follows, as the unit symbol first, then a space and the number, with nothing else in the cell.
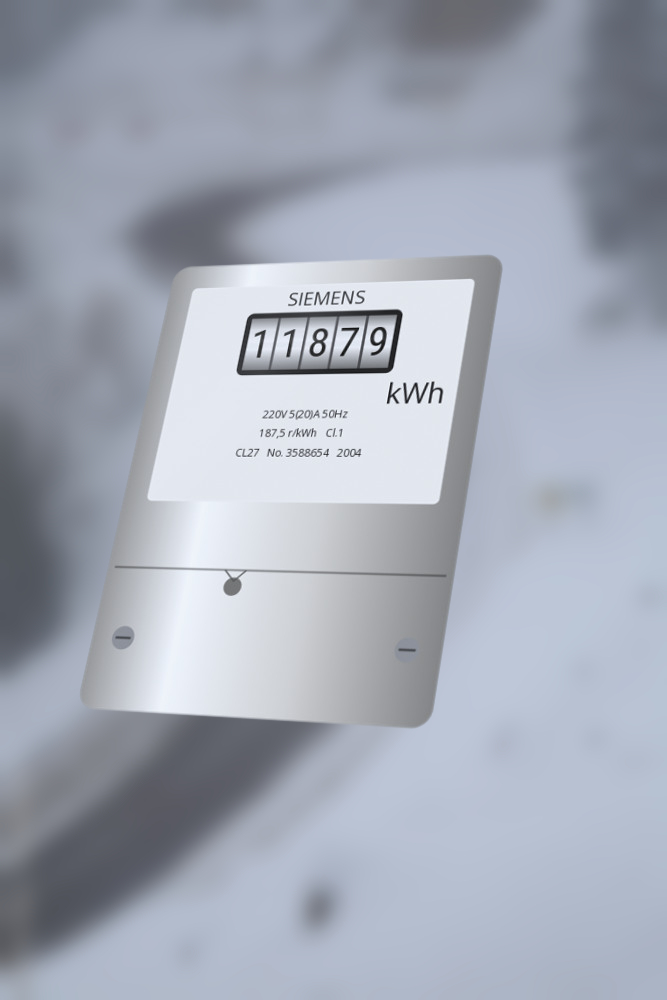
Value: kWh 11879
